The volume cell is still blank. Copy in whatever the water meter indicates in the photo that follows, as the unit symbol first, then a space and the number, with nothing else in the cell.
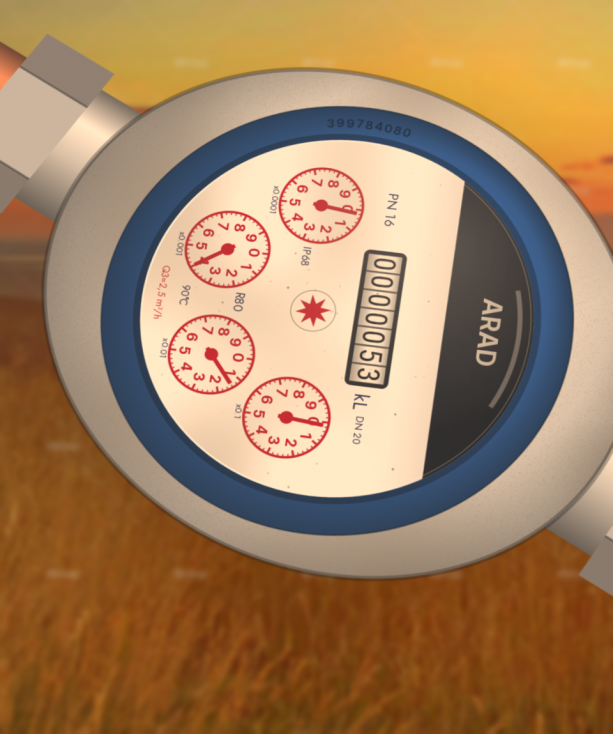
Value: kL 53.0140
